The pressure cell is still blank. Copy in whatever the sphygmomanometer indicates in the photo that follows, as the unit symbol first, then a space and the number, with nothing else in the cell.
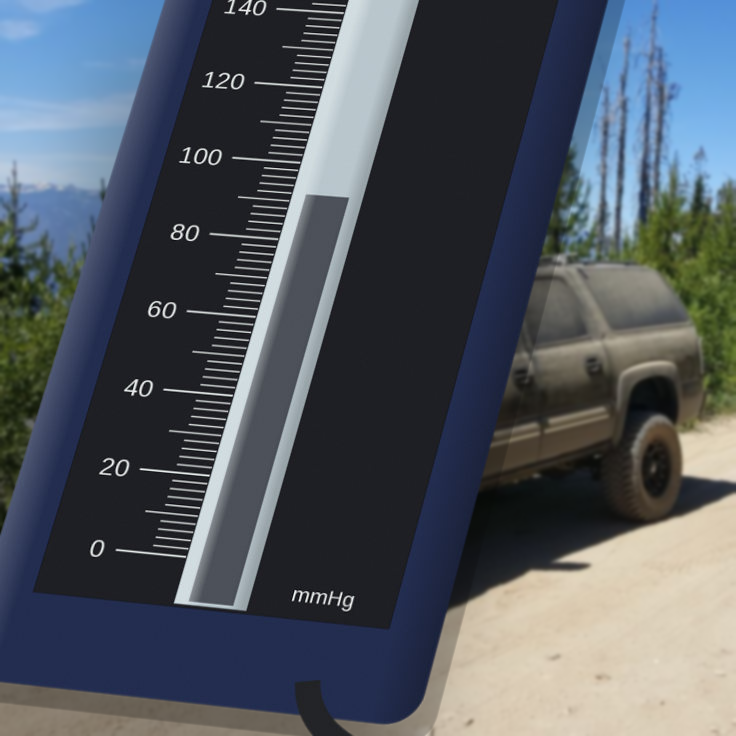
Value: mmHg 92
